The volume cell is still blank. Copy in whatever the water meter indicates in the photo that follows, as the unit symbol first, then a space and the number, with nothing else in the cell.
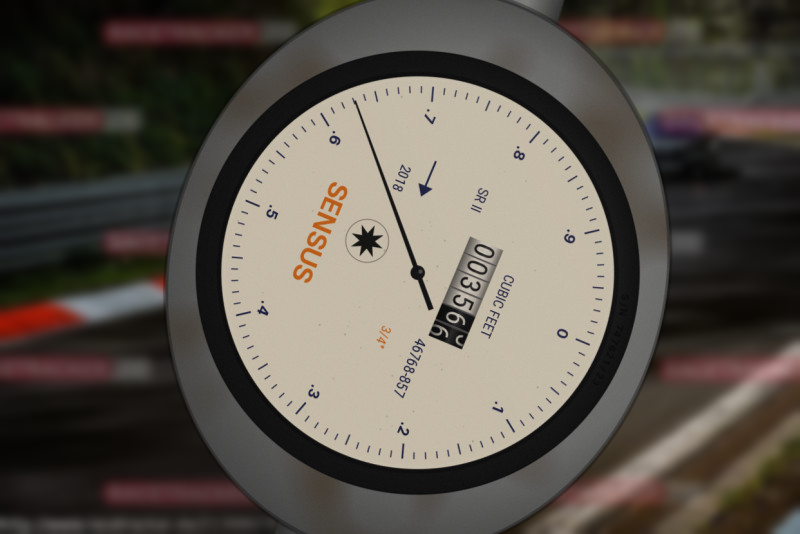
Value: ft³ 3565.63
